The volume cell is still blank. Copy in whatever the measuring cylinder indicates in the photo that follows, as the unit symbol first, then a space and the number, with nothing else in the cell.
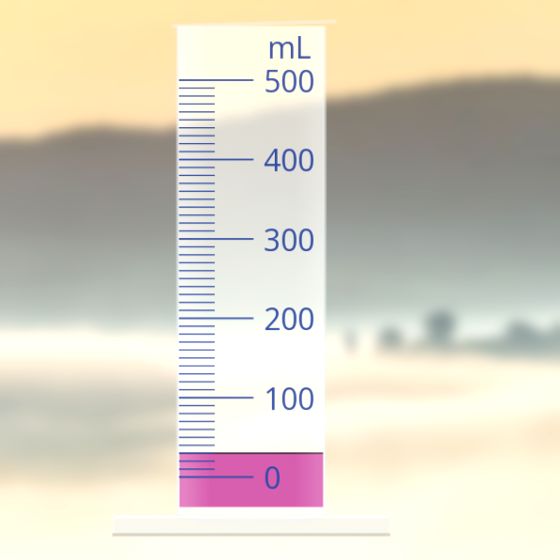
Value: mL 30
